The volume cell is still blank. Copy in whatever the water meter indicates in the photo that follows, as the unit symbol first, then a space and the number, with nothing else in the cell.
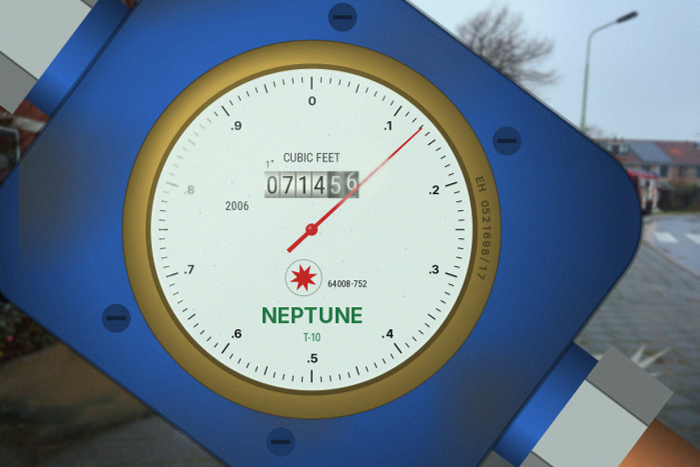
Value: ft³ 71456.13
